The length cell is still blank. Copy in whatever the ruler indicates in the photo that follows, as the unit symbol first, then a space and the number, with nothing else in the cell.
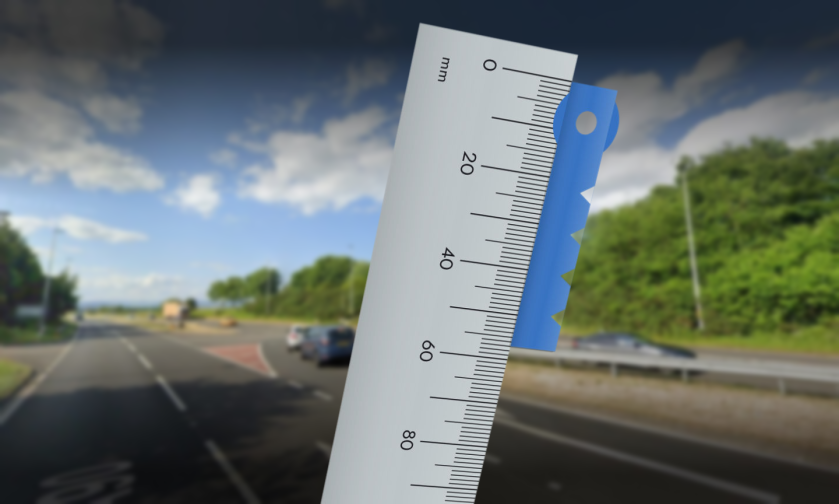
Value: mm 57
